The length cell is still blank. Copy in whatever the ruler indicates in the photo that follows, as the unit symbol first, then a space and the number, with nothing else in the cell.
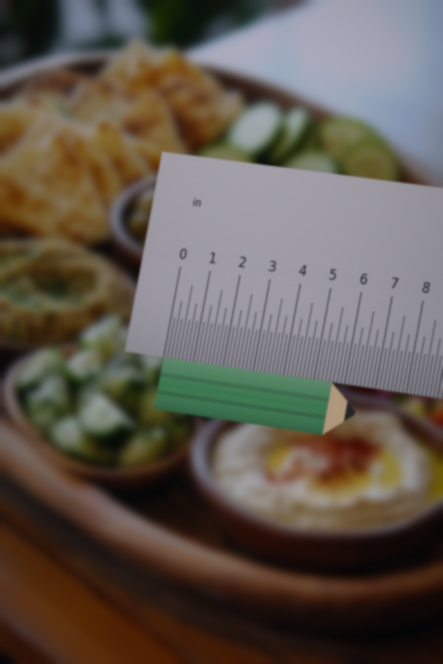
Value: in 6.5
